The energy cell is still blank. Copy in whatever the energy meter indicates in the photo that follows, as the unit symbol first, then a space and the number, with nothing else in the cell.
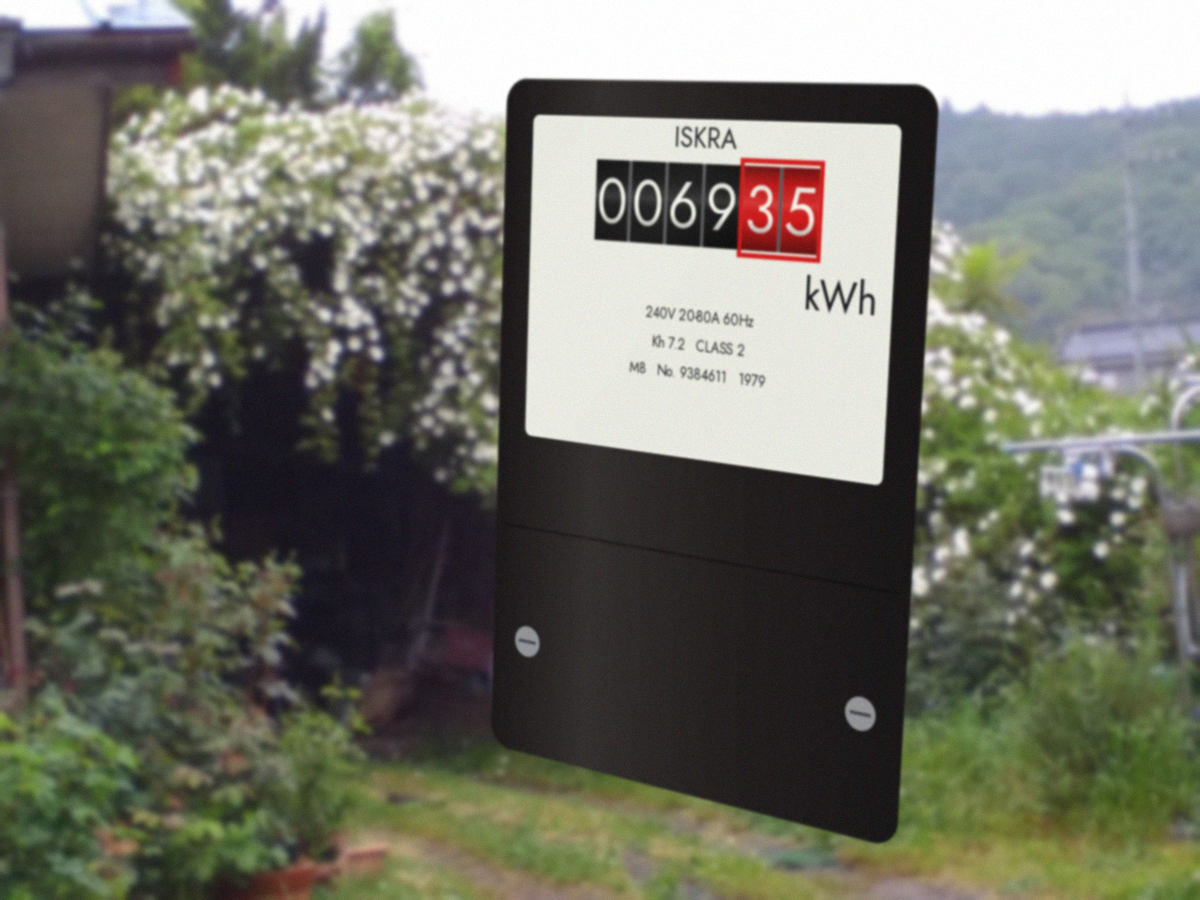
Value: kWh 69.35
